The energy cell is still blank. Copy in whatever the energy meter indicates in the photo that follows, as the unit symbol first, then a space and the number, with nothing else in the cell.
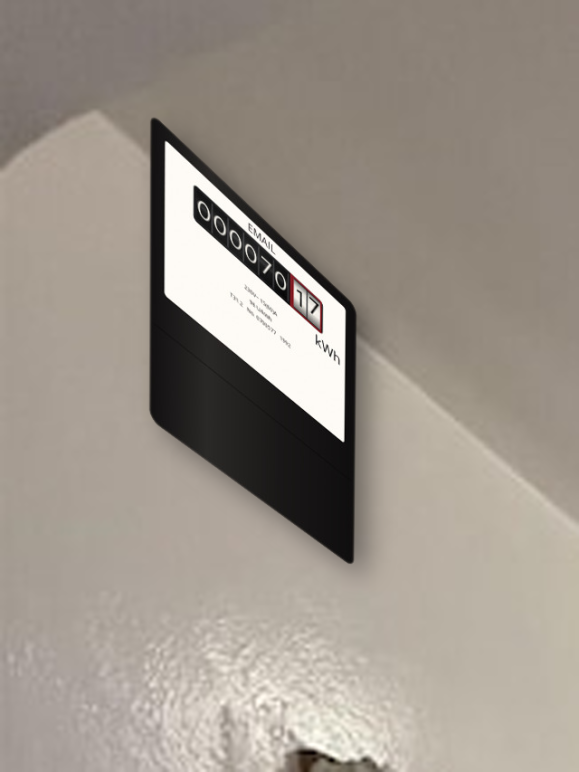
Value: kWh 70.17
